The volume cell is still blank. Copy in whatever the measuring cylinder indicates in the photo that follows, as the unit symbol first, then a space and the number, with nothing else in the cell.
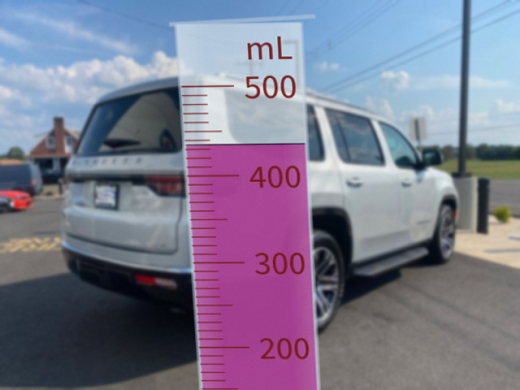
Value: mL 435
